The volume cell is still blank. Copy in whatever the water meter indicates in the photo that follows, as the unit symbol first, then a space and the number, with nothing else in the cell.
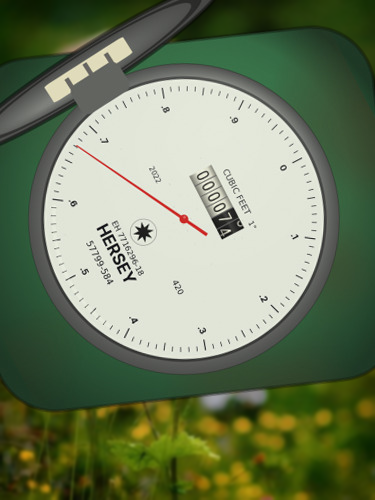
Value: ft³ 73.67
